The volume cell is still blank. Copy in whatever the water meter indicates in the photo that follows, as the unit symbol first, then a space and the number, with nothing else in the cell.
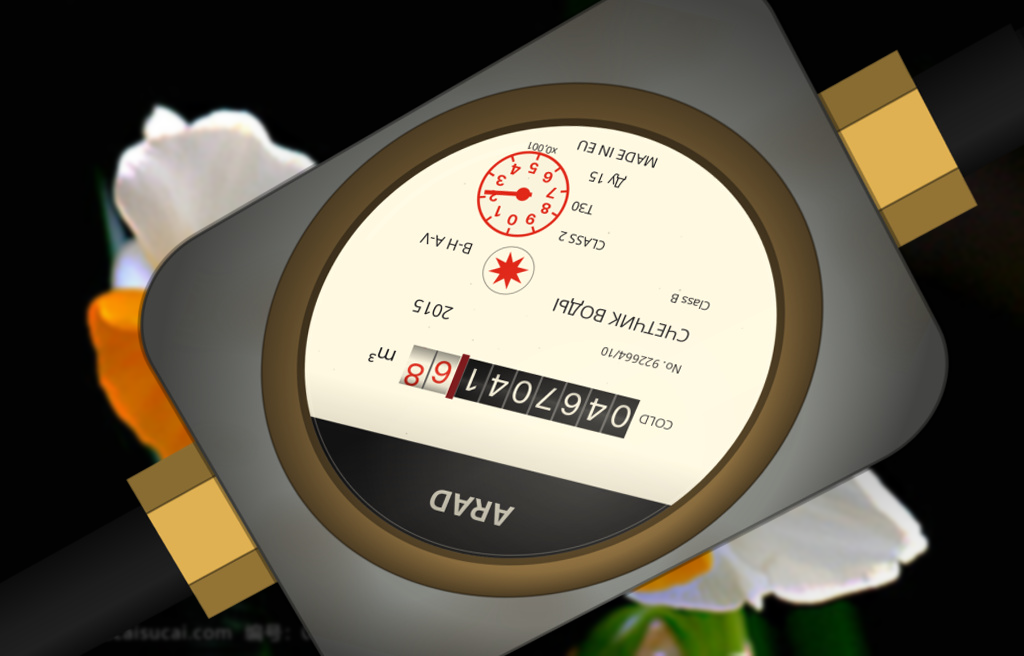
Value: m³ 467041.682
